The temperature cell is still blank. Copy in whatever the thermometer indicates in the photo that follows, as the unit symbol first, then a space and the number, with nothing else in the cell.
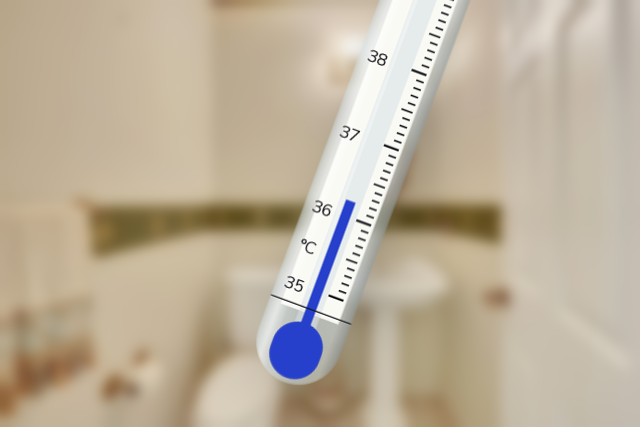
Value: °C 36.2
